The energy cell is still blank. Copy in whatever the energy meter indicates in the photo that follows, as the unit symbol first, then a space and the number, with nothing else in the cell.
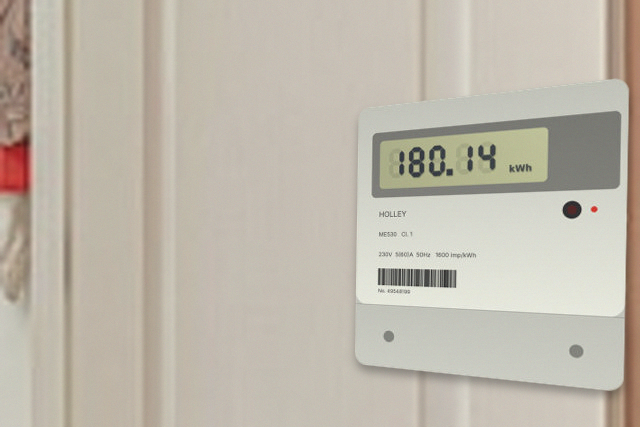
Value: kWh 180.14
